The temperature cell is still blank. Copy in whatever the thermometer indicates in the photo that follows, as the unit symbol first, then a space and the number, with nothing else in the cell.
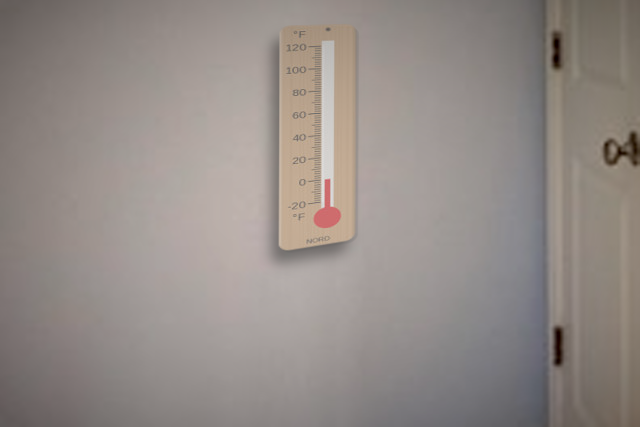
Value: °F 0
